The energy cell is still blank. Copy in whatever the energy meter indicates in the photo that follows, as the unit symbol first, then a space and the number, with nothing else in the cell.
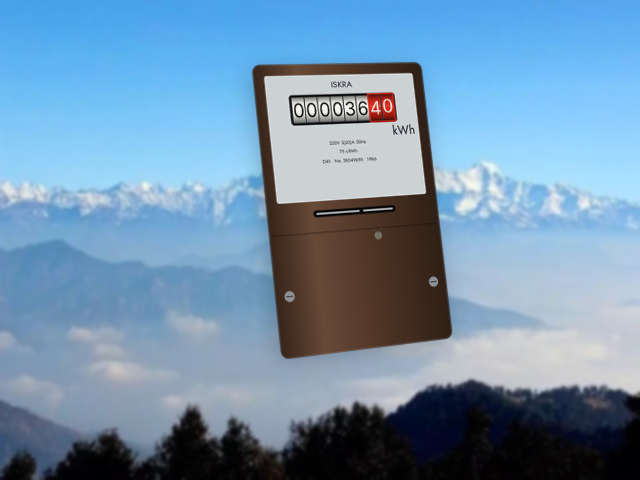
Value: kWh 36.40
